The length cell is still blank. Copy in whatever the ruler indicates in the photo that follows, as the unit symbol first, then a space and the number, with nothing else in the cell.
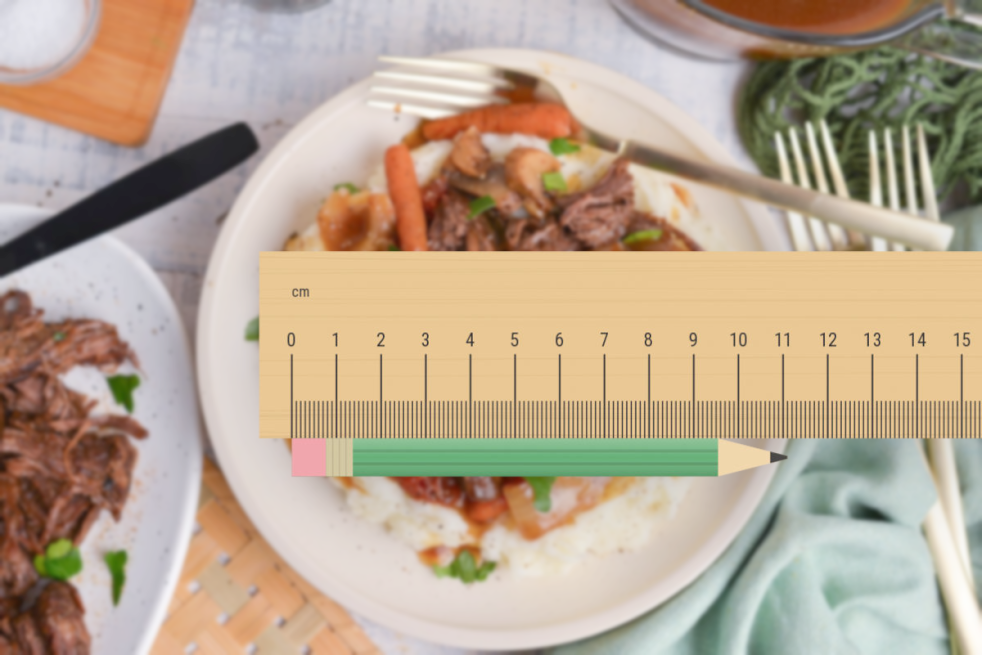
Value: cm 11.1
